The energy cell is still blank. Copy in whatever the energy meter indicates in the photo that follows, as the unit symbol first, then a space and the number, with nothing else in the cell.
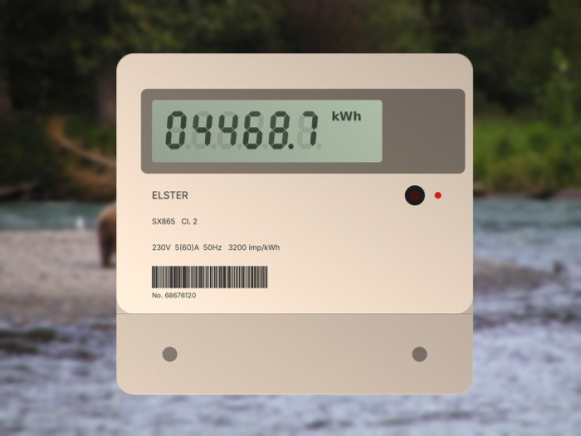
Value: kWh 4468.7
